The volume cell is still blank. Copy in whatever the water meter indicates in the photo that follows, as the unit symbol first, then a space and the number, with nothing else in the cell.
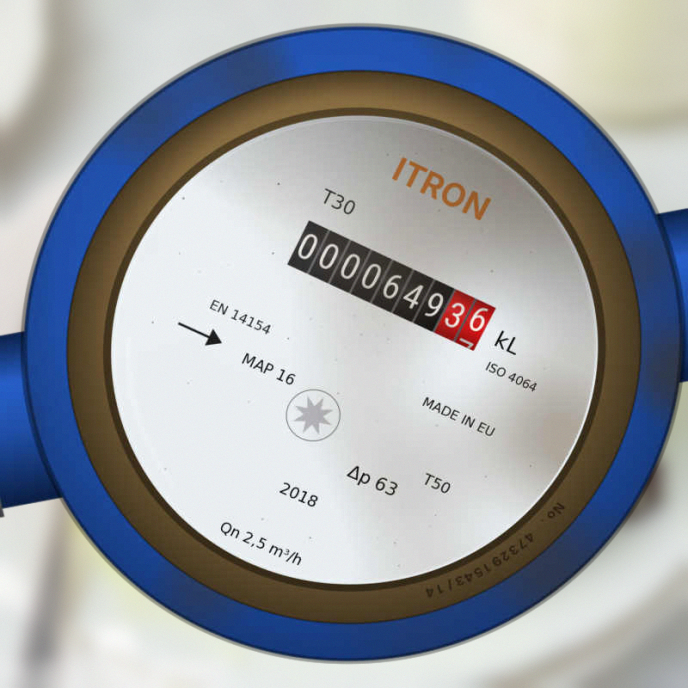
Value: kL 649.36
